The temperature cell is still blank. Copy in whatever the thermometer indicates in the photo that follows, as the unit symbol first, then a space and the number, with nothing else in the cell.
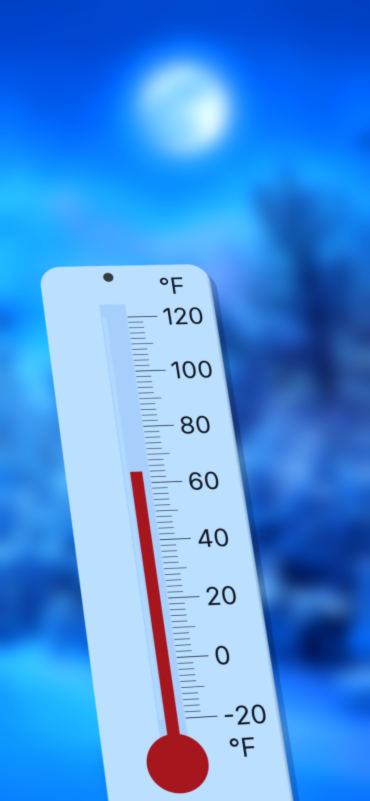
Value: °F 64
